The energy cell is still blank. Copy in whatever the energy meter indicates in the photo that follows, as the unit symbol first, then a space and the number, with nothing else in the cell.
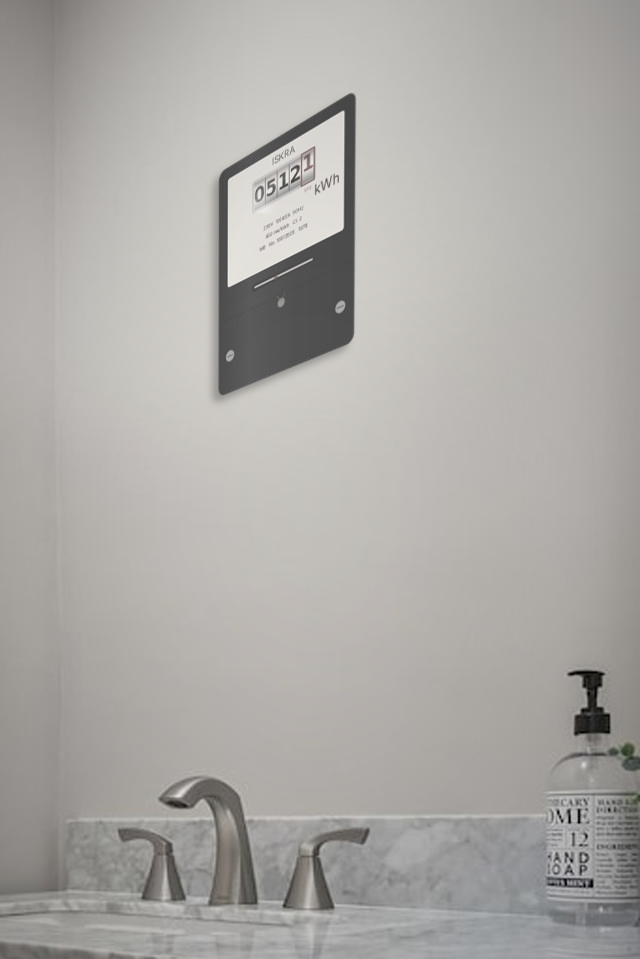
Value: kWh 512.1
